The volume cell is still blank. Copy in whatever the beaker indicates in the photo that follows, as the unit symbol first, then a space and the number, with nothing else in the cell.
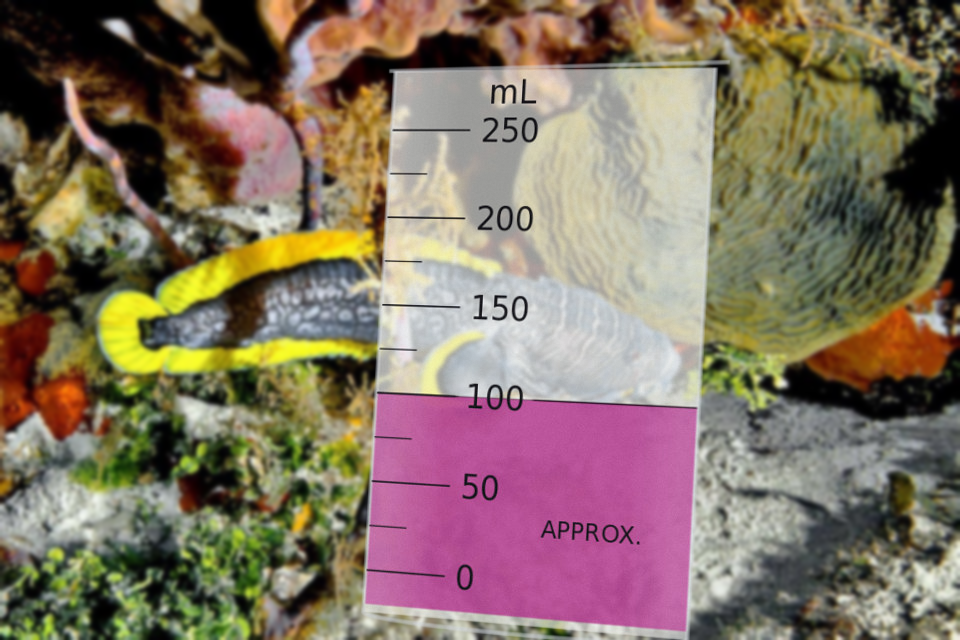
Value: mL 100
